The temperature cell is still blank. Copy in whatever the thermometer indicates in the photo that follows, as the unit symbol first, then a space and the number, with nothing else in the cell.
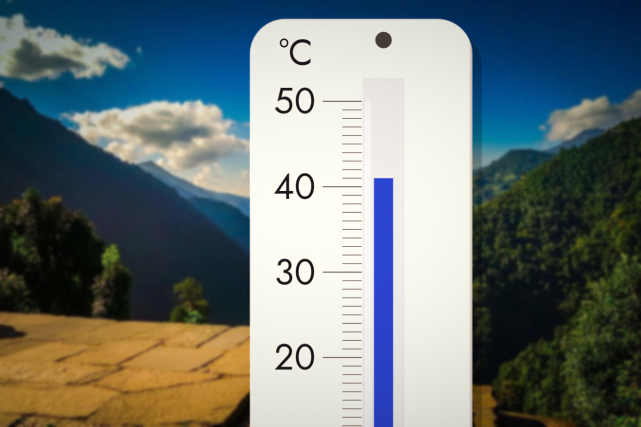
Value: °C 41
